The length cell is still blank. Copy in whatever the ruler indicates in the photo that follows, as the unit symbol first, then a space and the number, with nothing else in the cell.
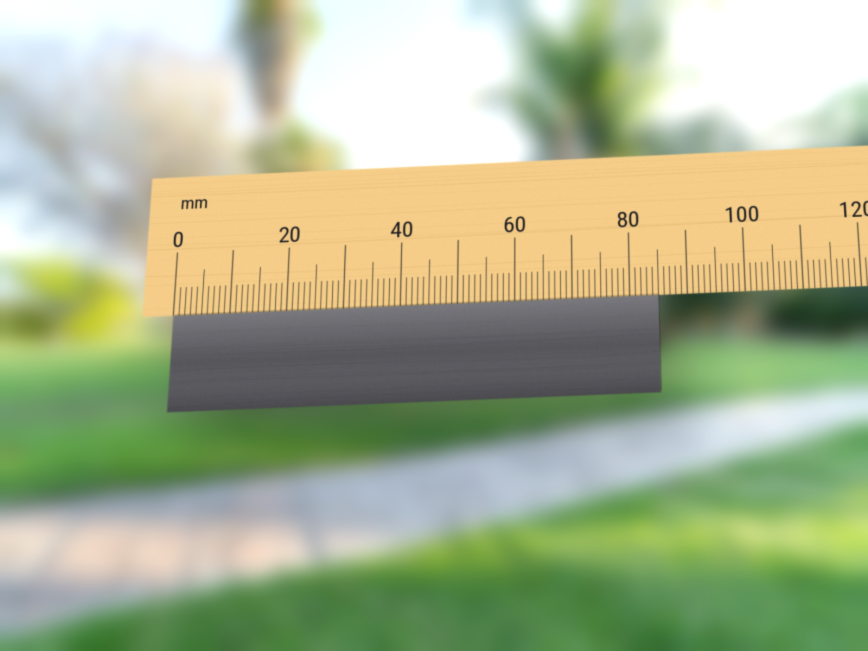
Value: mm 85
